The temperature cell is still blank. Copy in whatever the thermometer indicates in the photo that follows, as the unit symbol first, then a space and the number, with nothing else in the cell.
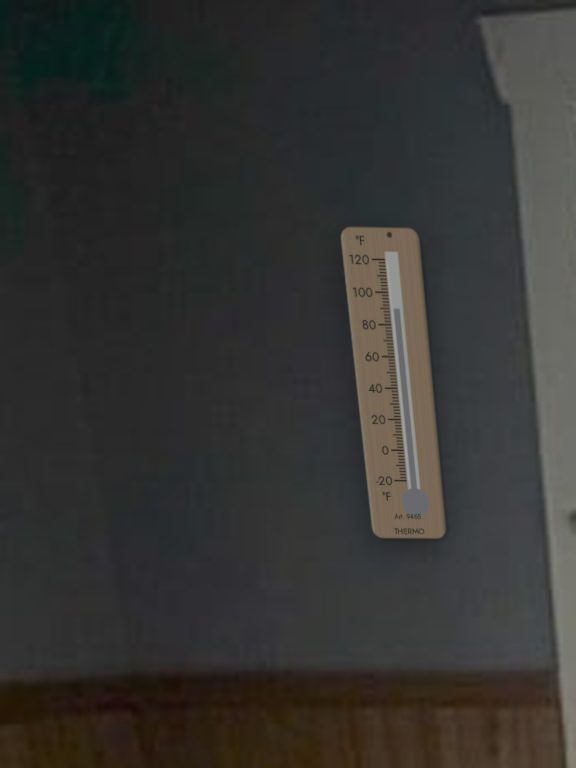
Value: °F 90
